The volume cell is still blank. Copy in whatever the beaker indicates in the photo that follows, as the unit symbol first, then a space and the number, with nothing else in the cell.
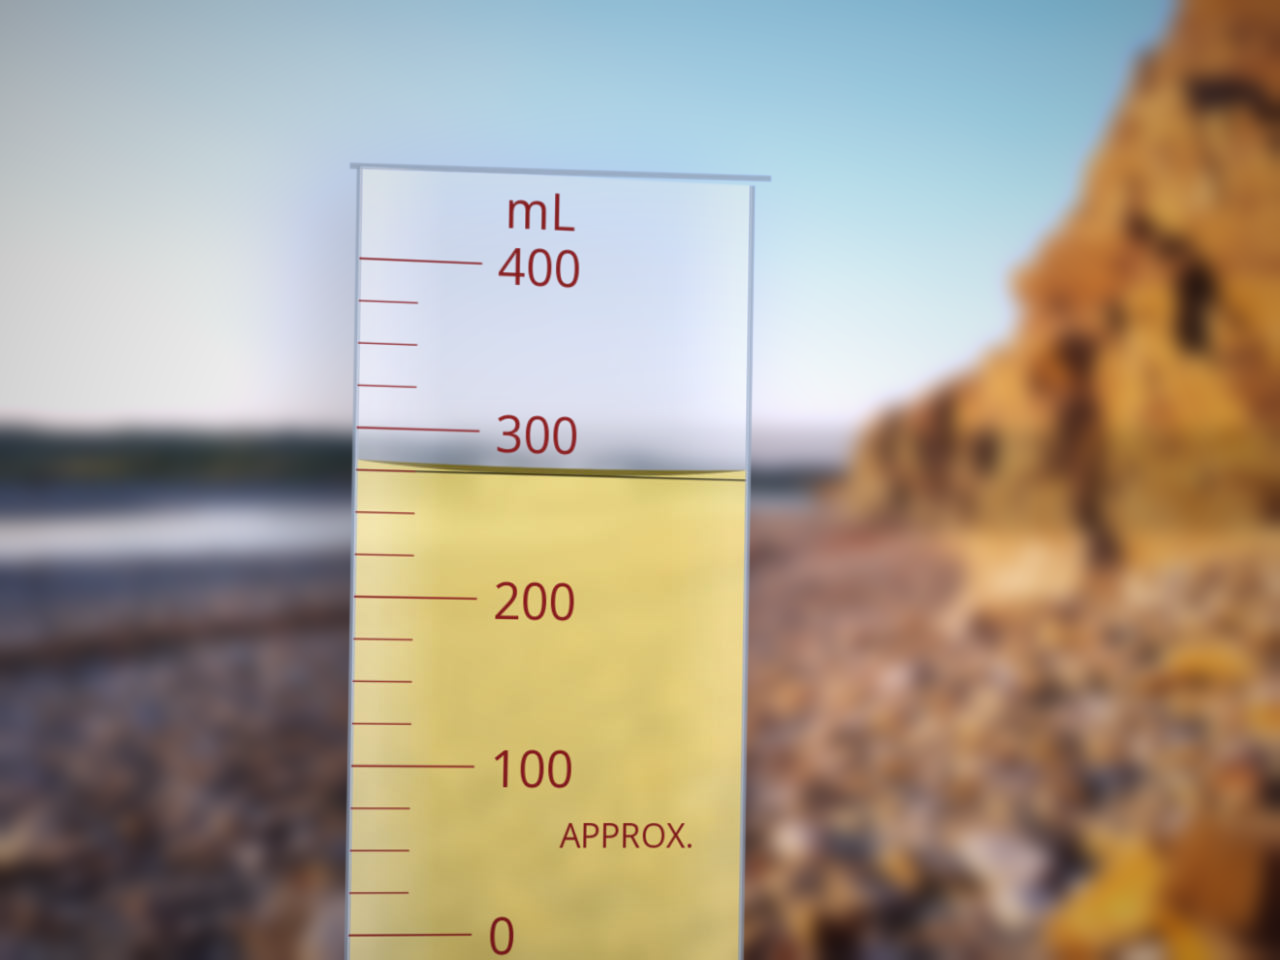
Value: mL 275
